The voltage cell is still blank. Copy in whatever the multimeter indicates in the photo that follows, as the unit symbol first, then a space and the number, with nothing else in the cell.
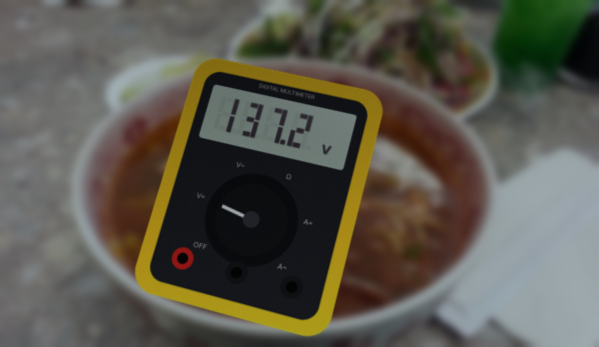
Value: V 137.2
